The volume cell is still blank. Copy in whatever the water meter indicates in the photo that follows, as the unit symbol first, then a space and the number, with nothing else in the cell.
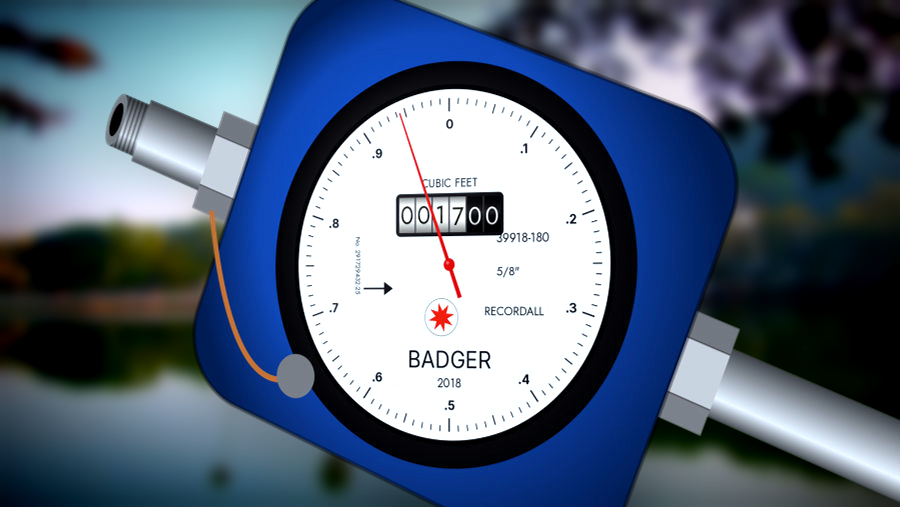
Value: ft³ 1699.94
